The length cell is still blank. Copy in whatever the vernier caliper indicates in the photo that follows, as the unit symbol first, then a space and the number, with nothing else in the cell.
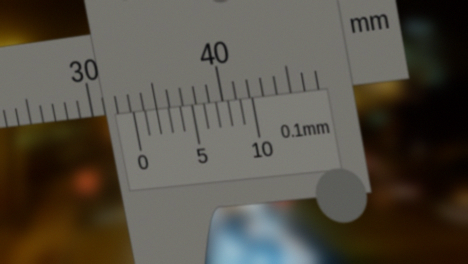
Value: mm 33.2
